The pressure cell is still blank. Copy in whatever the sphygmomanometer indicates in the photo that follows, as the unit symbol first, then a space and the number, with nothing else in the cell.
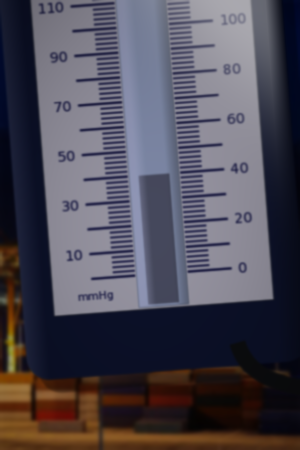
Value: mmHg 40
